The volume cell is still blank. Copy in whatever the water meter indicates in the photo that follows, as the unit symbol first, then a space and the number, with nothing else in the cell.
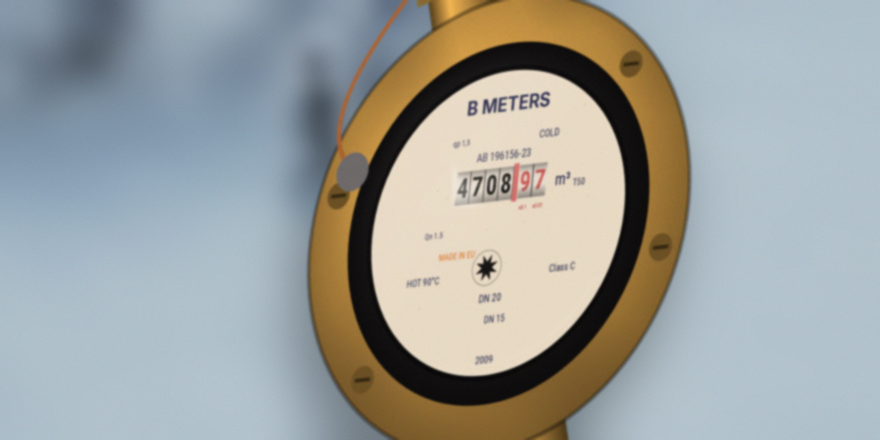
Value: m³ 4708.97
